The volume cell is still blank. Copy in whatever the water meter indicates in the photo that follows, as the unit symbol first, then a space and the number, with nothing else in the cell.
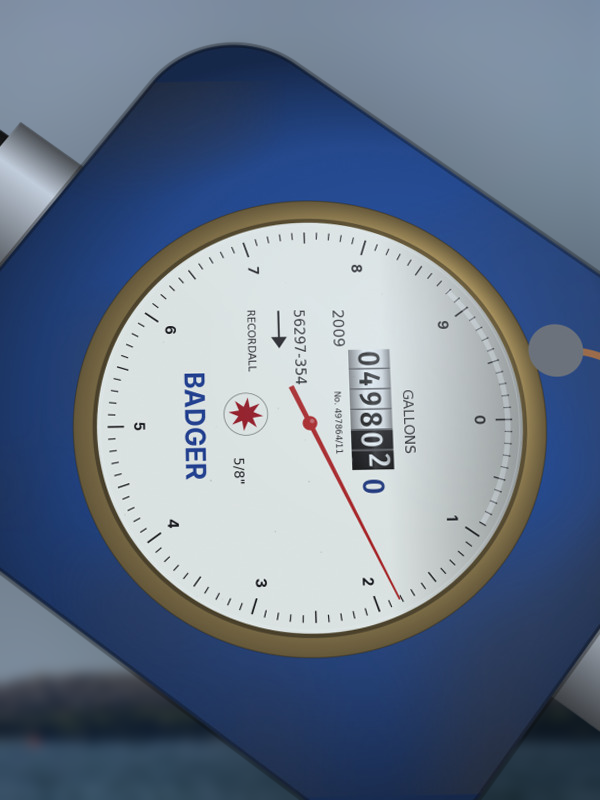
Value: gal 498021.8
